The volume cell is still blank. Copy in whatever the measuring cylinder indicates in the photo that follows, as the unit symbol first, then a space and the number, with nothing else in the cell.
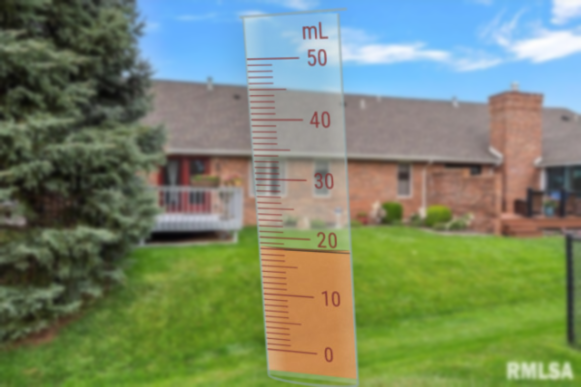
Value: mL 18
